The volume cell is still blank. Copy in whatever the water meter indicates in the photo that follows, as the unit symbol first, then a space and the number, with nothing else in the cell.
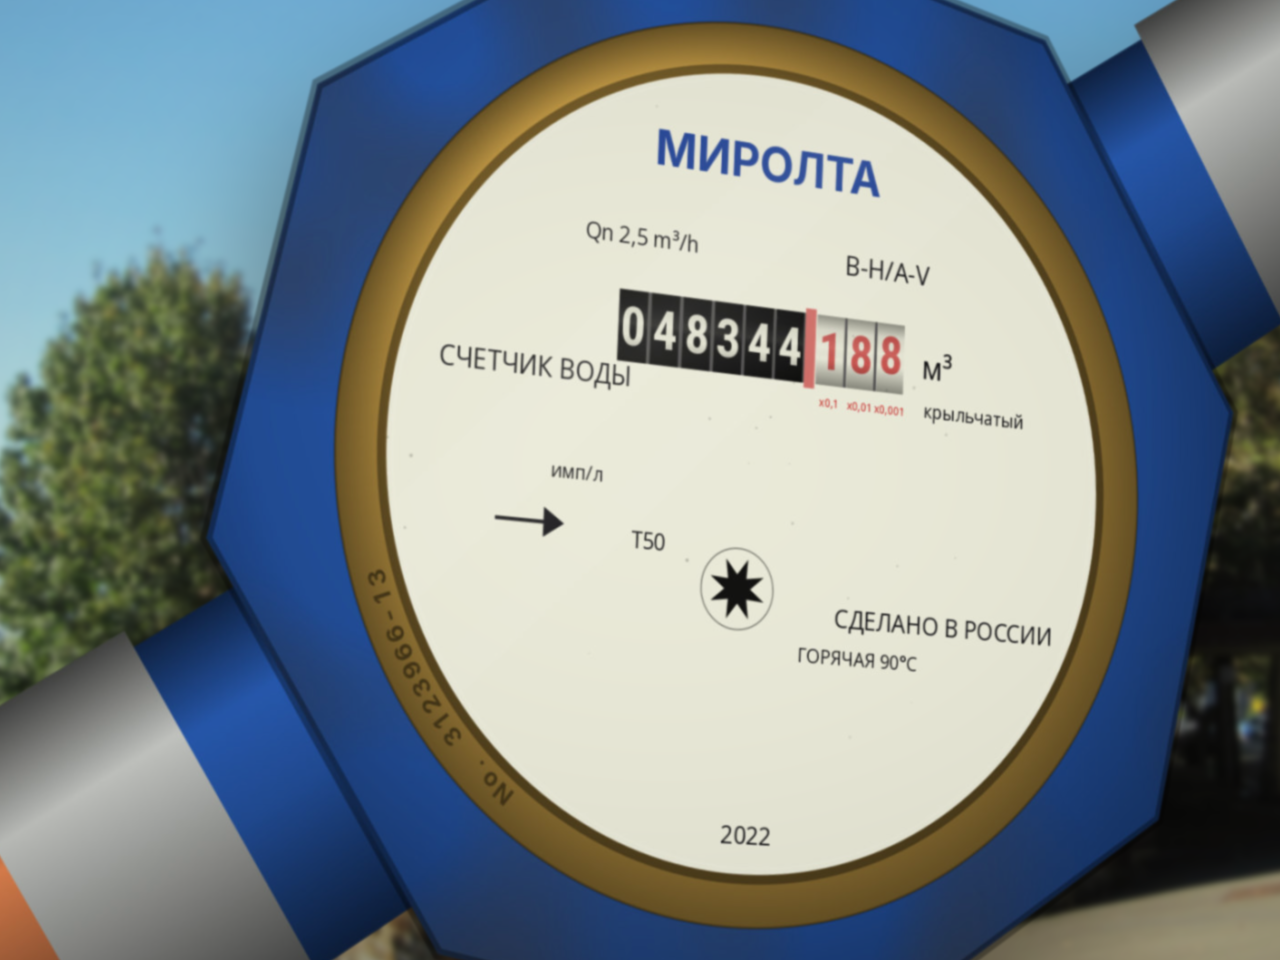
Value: m³ 48344.188
